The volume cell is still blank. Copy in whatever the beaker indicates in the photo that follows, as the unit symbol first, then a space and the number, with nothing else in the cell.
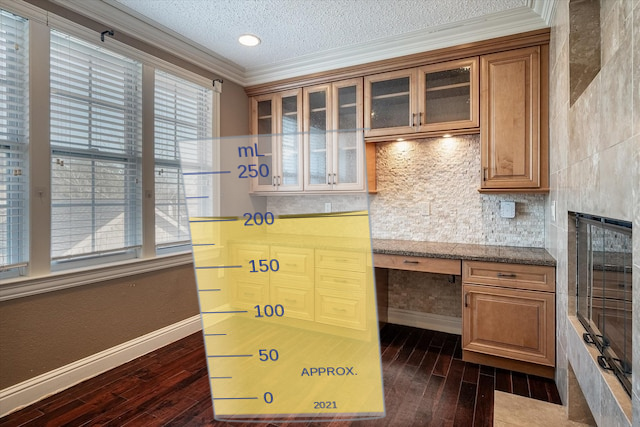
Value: mL 200
